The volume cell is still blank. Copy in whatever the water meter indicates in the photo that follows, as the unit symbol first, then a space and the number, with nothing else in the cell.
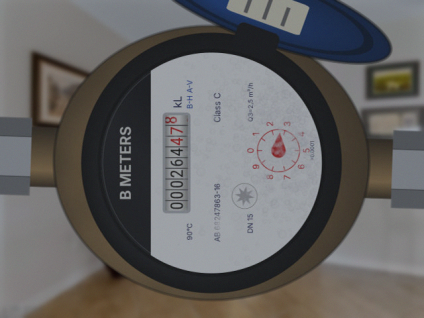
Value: kL 264.4782
